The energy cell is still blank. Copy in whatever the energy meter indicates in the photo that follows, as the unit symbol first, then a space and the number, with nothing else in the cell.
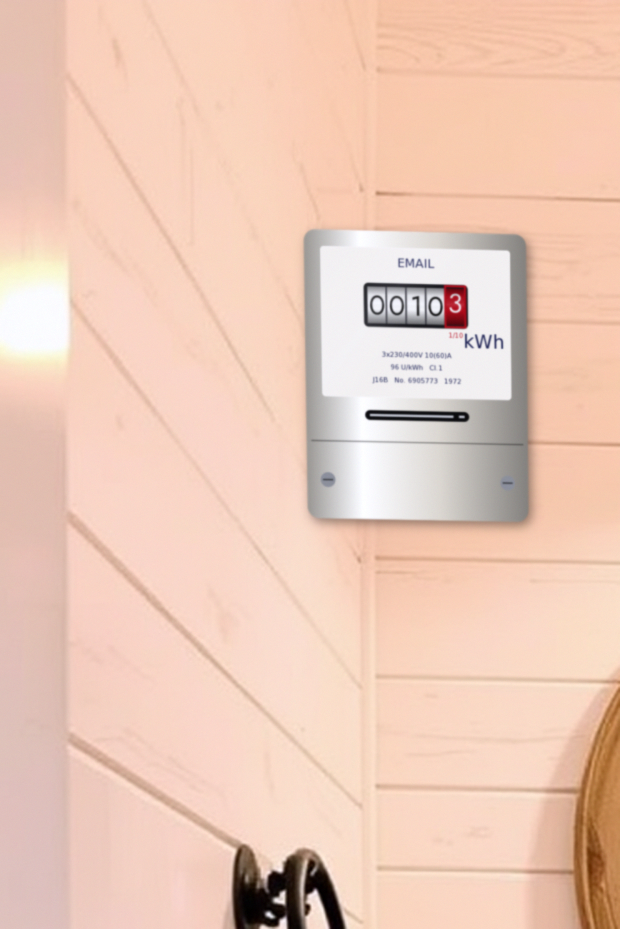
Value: kWh 10.3
